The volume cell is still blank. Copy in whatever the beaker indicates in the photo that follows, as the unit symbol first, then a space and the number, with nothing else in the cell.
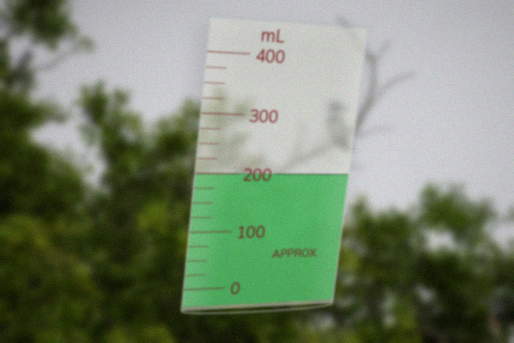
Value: mL 200
